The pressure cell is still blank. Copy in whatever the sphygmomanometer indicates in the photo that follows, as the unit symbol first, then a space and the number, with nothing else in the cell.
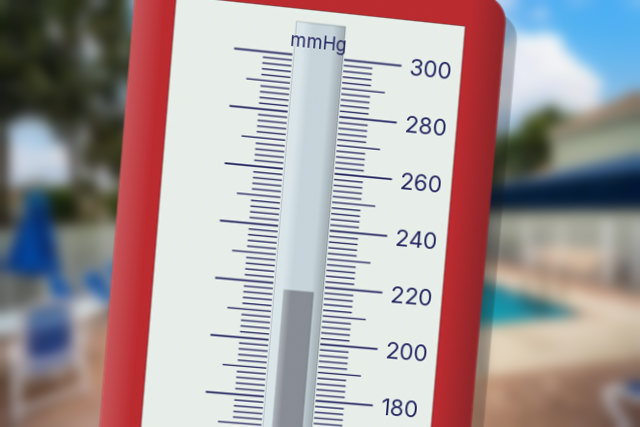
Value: mmHg 218
